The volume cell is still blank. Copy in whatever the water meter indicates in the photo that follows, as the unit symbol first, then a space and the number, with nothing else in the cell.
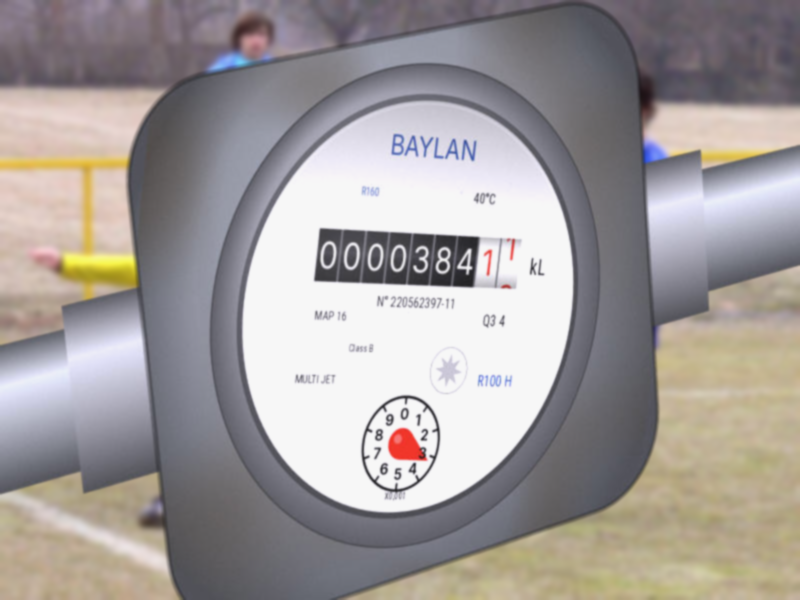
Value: kL 384.113
